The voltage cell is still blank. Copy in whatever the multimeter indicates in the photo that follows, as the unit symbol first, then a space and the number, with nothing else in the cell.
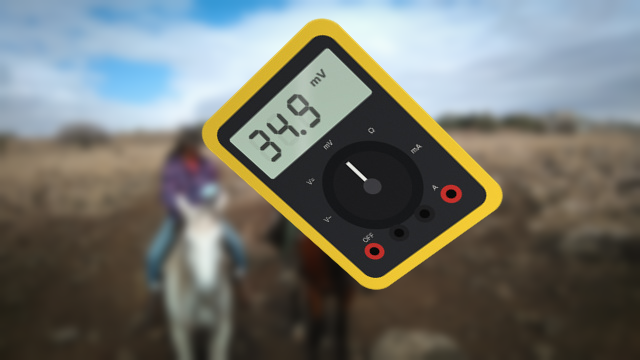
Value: mV 34.9
